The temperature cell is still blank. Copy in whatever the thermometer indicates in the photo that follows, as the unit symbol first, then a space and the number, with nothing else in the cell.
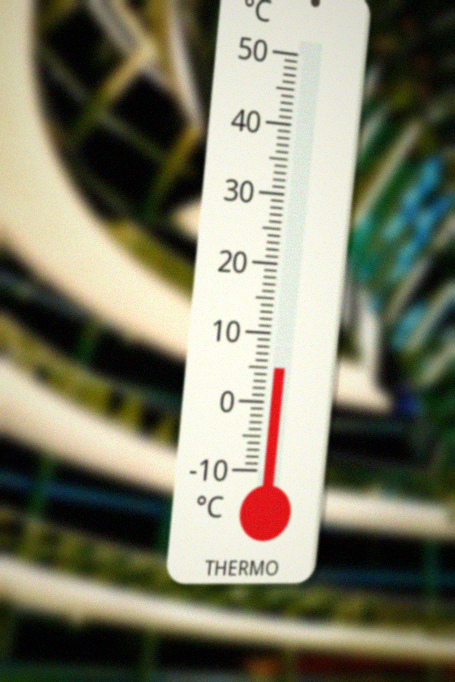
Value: °C 5
